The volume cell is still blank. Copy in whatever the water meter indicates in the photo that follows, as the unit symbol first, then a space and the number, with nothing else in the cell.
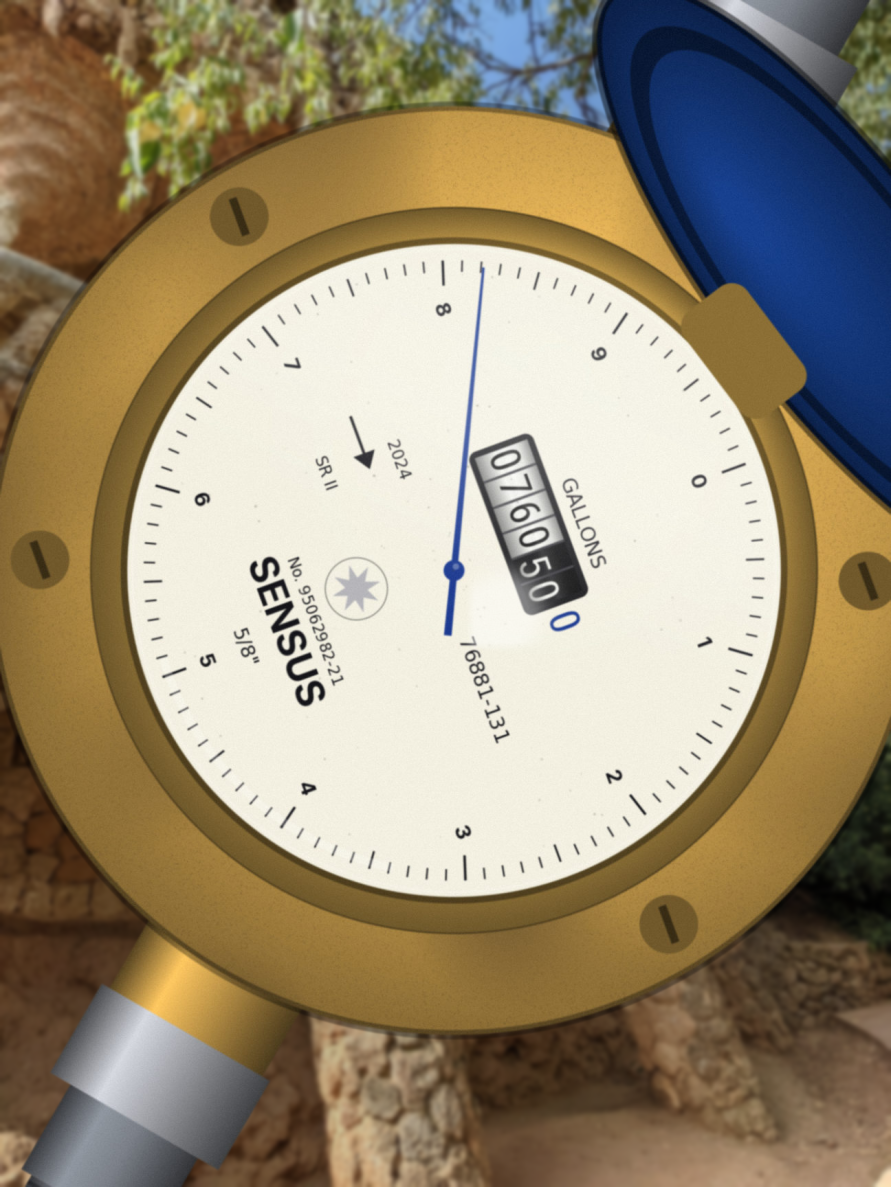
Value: gal 760498.2
